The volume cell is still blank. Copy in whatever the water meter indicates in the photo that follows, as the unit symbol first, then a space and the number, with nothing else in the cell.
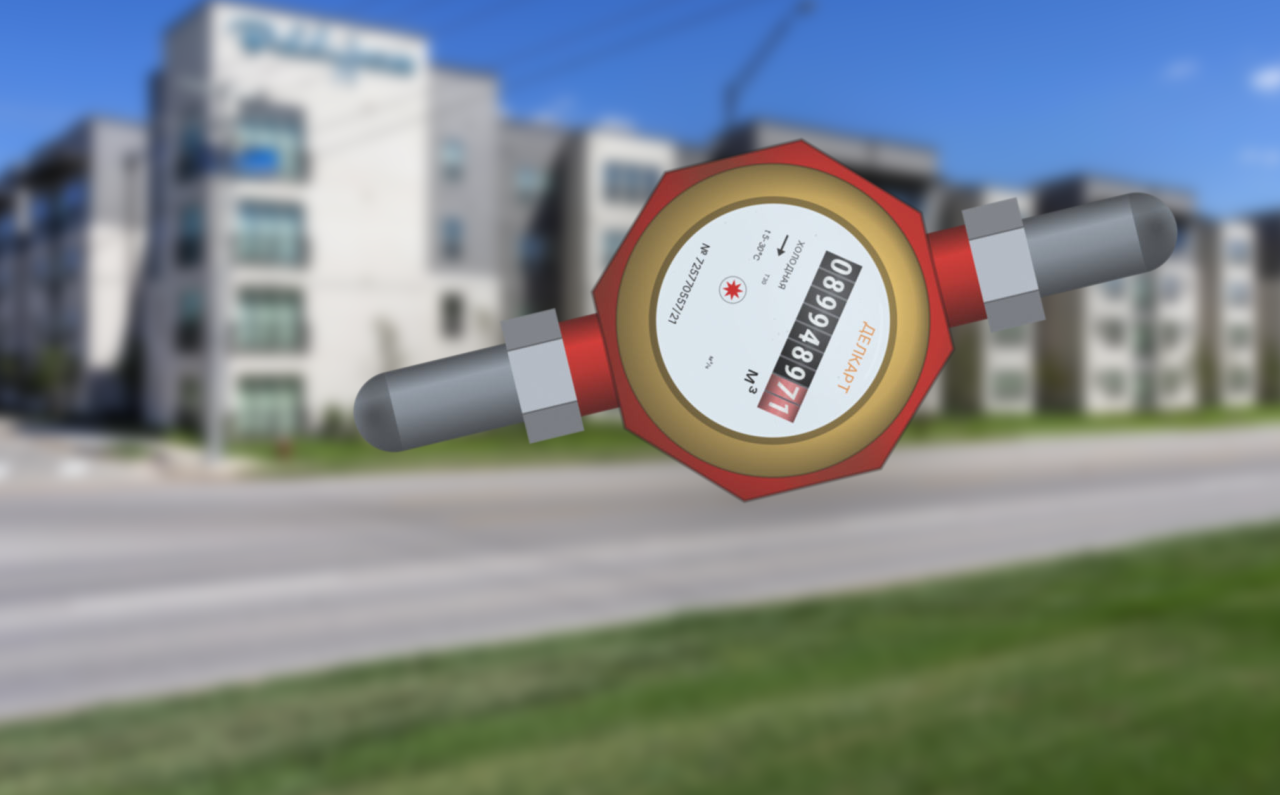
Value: m³ 899489.71
